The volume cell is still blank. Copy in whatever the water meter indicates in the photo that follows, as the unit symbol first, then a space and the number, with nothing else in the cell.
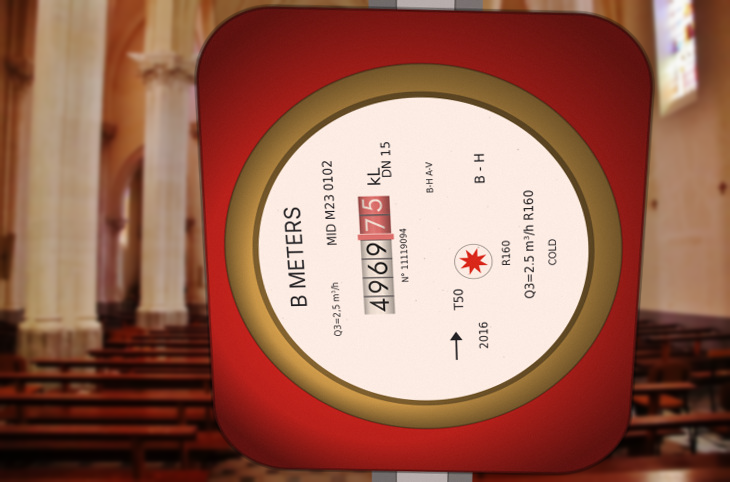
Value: kL 4969.75
